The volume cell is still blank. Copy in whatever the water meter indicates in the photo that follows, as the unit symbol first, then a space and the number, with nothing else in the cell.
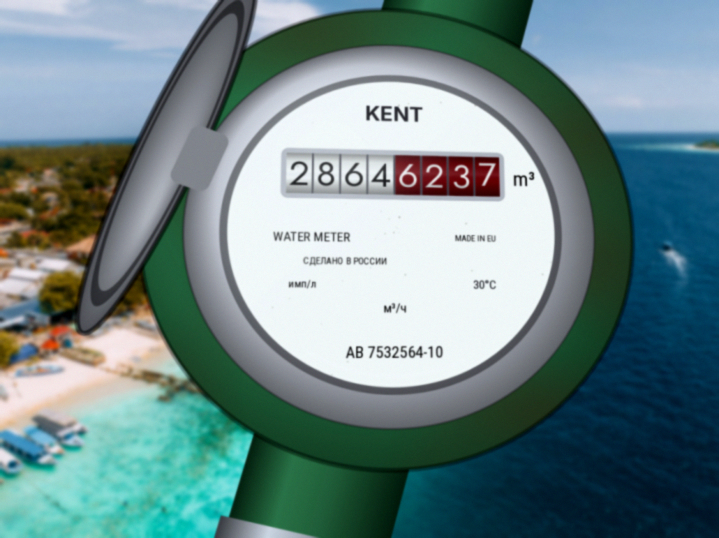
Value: m³ 2864.6237
